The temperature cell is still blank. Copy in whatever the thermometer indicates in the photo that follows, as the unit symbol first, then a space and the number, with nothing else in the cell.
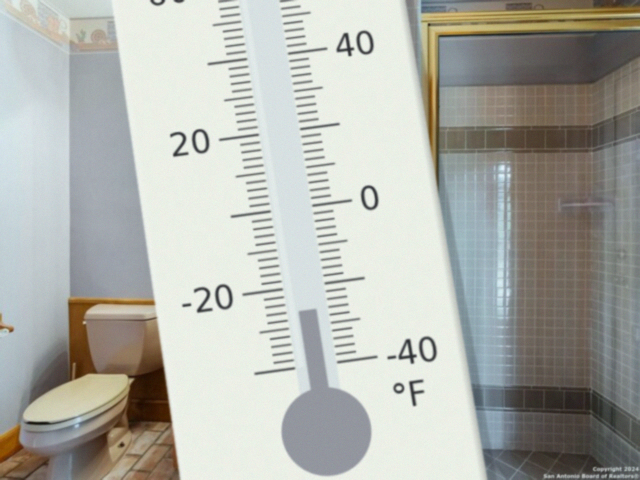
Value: °F -26
